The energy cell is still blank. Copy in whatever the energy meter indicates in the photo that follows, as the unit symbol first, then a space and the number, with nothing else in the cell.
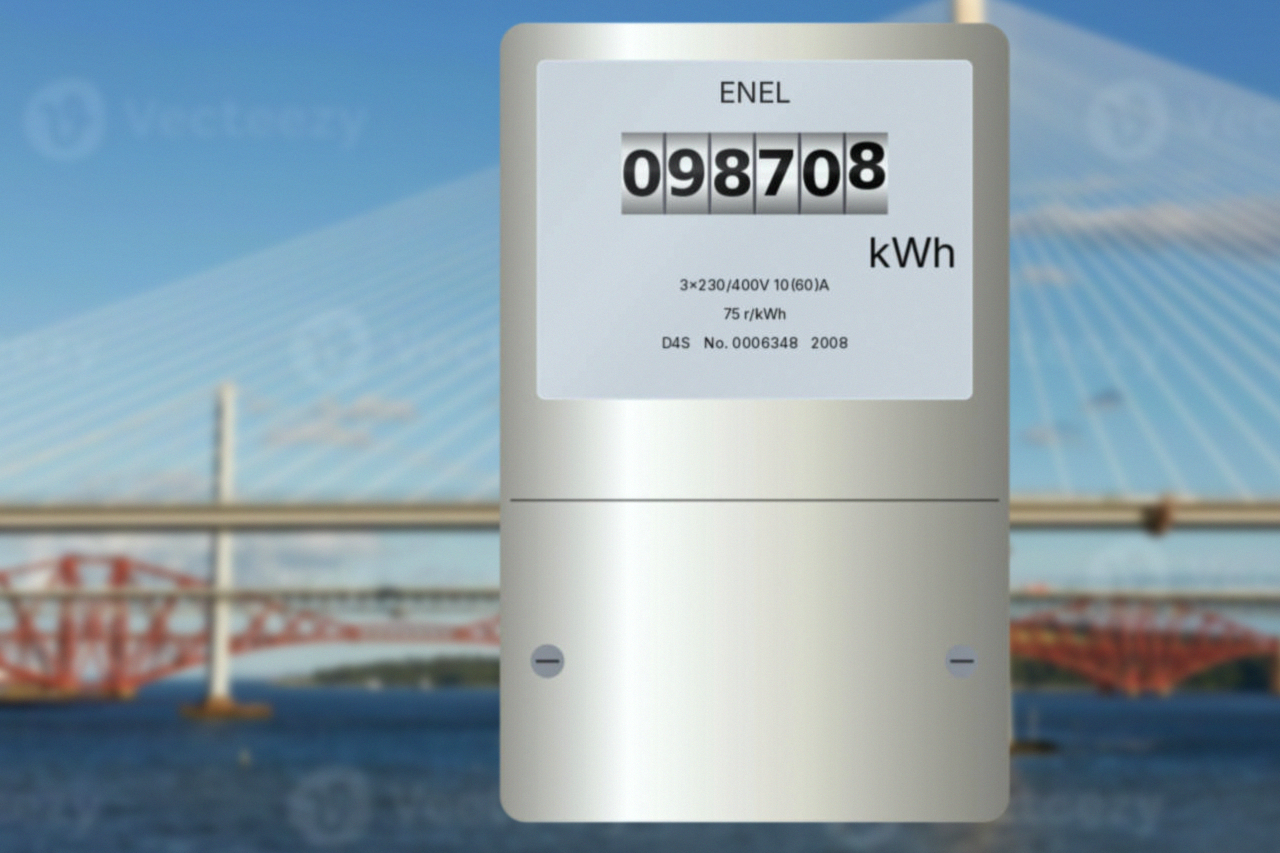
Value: kWh 98708
